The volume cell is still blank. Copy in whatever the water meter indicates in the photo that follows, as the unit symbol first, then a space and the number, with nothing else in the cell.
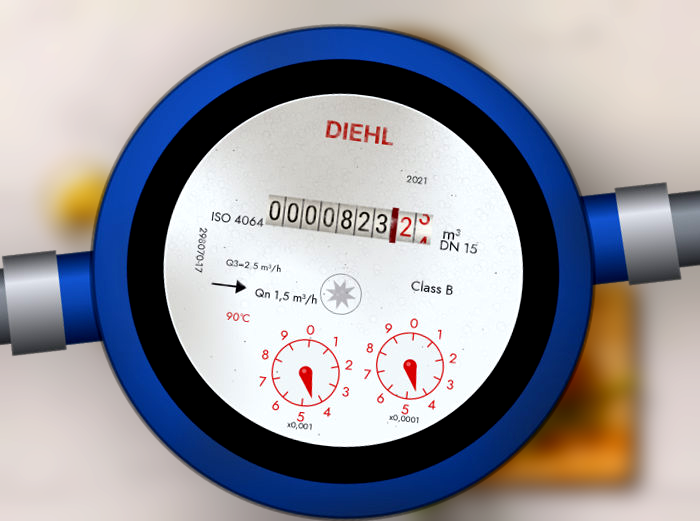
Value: m³ 823.2344
